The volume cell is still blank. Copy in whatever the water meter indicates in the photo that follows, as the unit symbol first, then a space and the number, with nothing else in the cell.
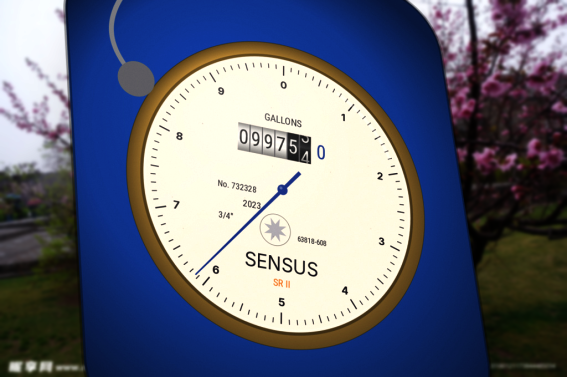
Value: gal 997536.1
